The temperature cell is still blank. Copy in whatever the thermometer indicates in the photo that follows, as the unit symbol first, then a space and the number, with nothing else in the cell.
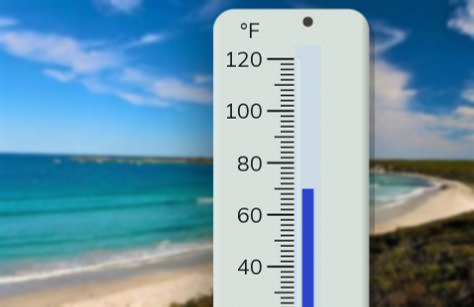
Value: °F 70
